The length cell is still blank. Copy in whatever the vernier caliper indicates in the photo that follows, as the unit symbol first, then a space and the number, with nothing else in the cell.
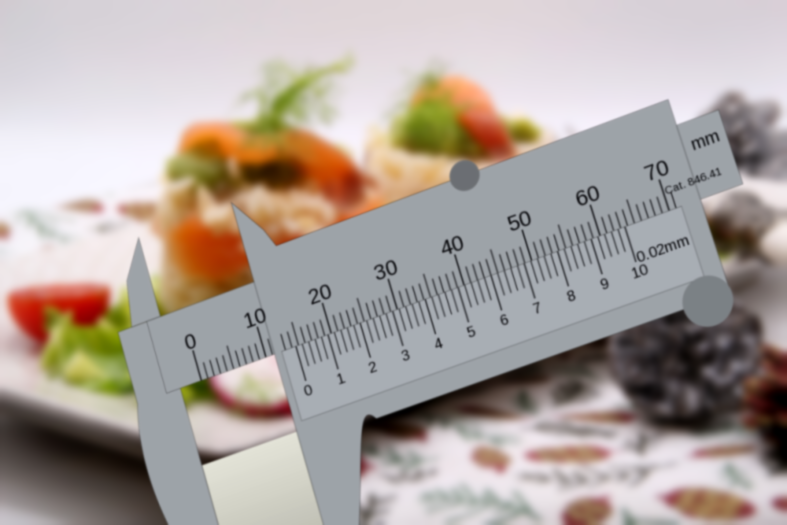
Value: mm 14.6
